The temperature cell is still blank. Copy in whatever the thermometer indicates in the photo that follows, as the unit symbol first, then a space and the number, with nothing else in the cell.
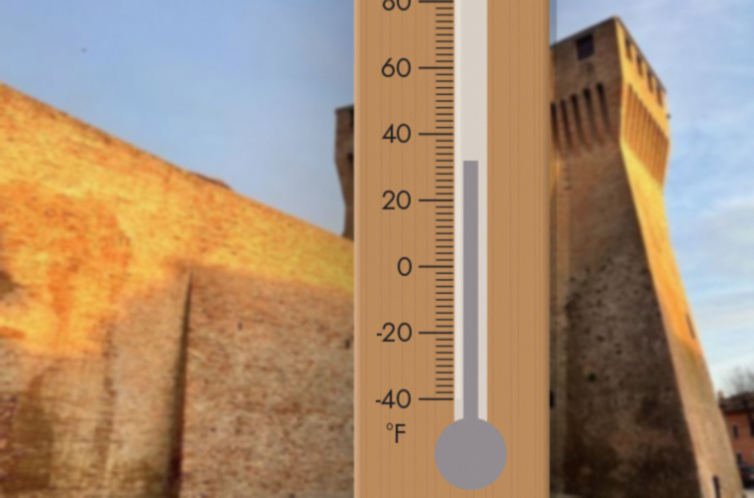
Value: °F 32
